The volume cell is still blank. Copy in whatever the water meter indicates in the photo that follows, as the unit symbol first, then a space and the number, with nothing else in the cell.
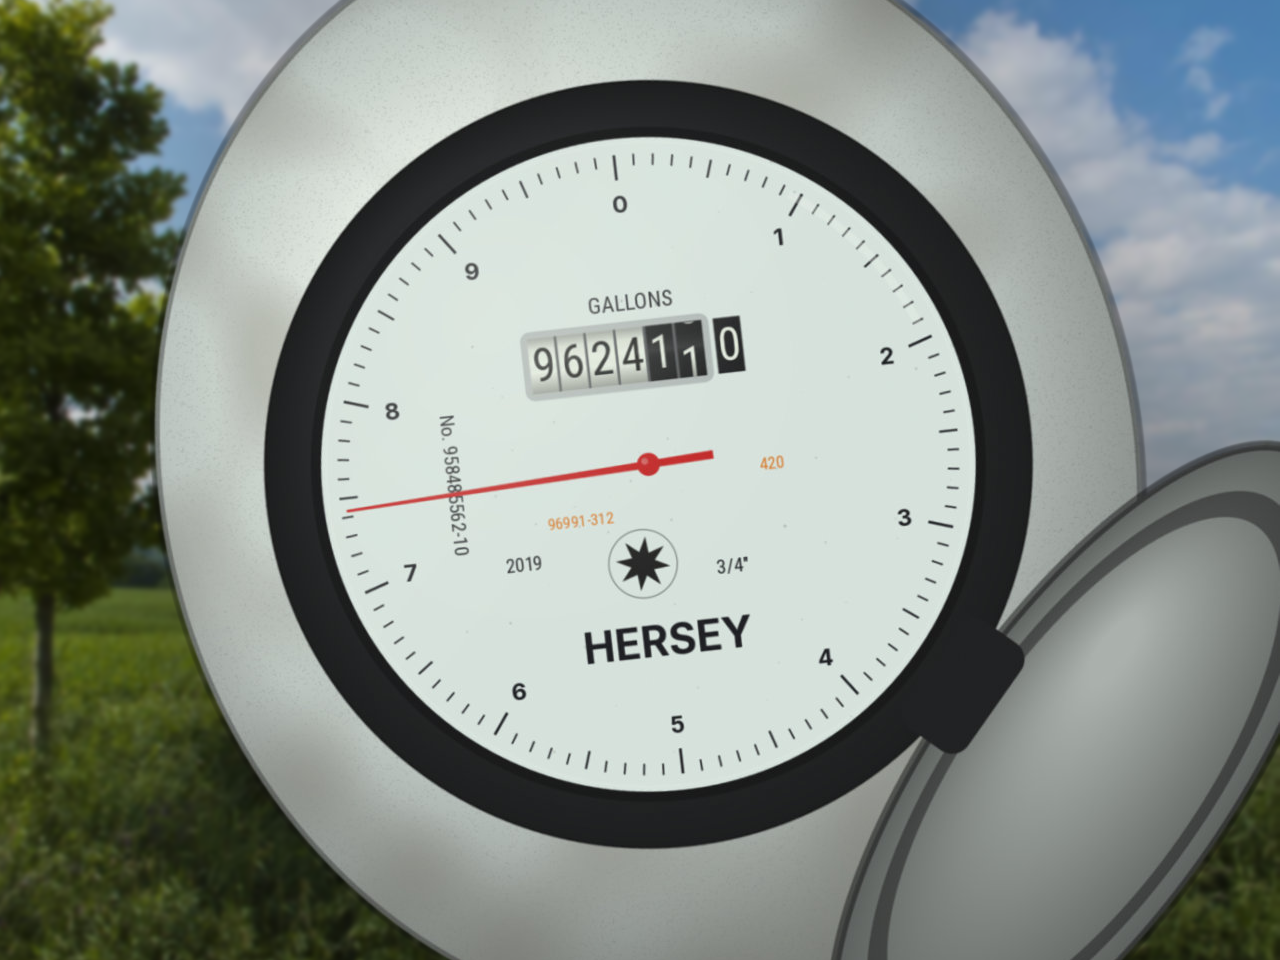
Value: gal 9624107.4
